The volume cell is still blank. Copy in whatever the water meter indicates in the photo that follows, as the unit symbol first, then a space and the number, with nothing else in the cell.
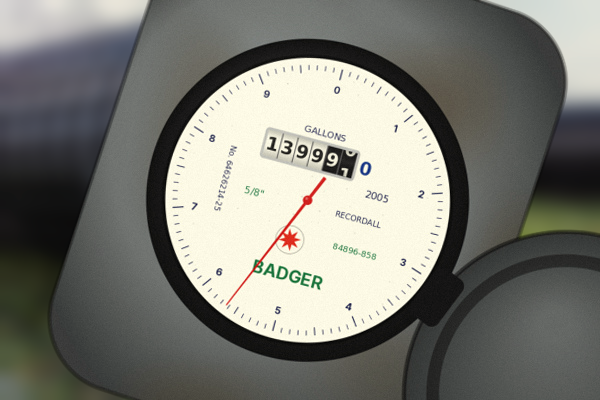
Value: gal 1399905.6
